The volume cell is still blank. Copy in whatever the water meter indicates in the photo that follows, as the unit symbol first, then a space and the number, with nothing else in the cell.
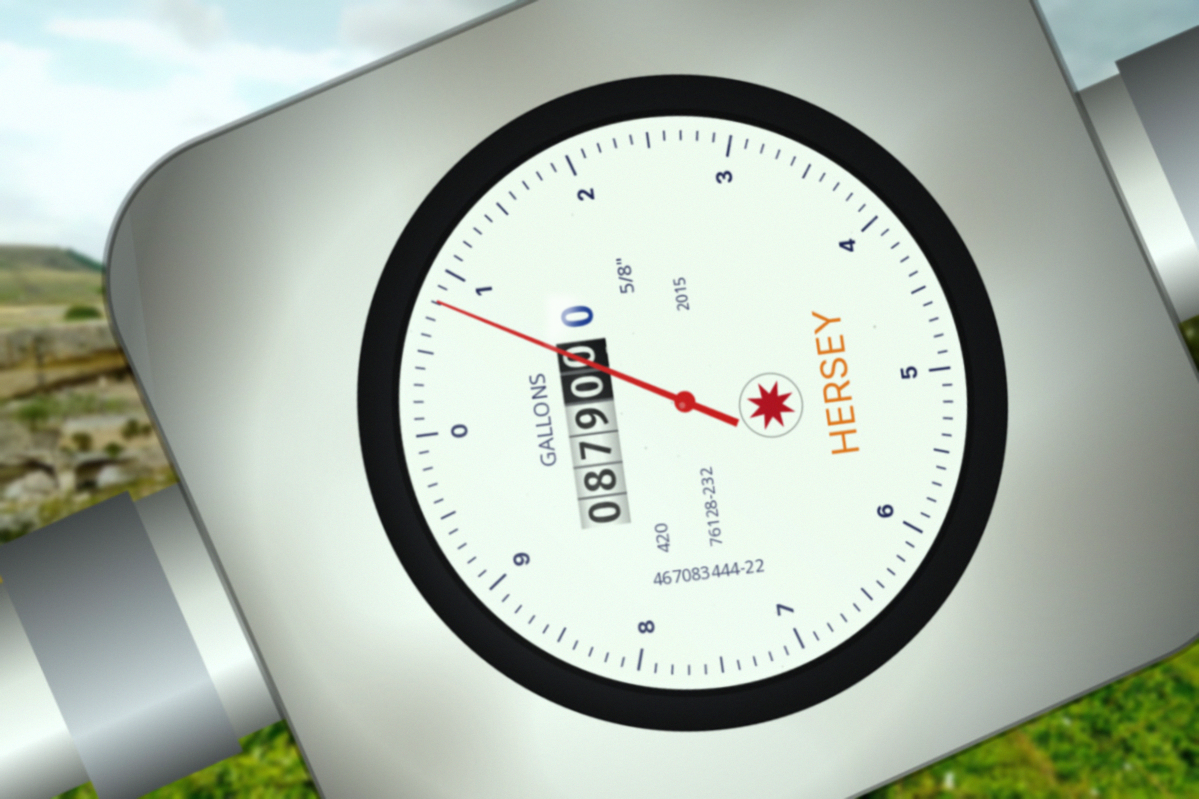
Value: gal 879000.8
